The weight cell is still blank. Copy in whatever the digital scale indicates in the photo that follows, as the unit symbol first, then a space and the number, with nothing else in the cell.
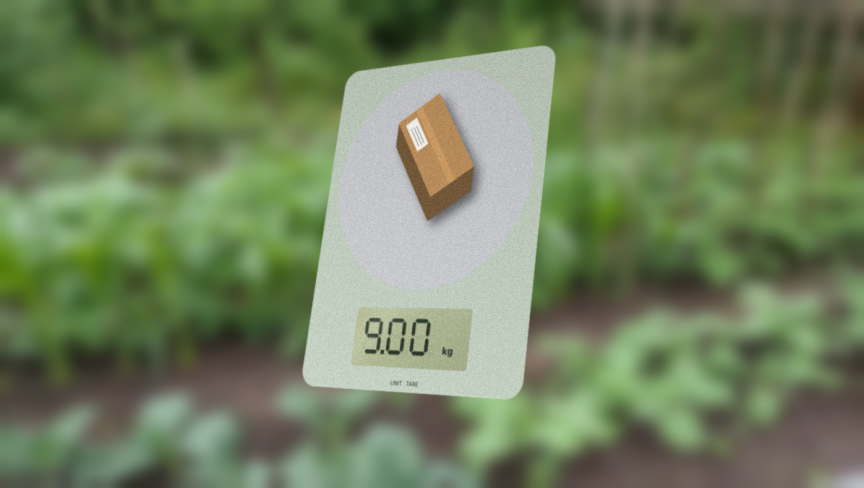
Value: kg 9.00
